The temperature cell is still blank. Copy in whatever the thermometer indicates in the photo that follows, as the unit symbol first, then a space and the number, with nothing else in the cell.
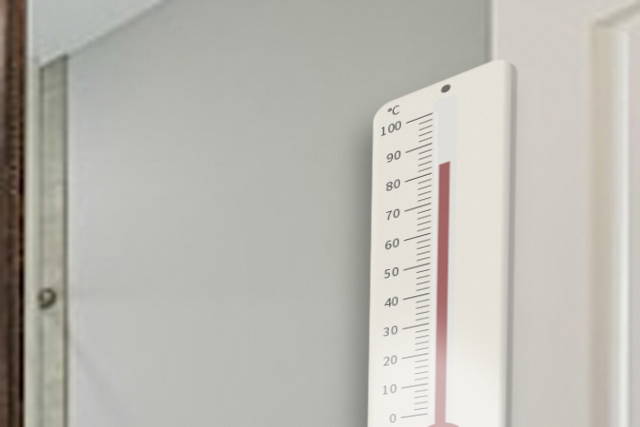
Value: °C 82
